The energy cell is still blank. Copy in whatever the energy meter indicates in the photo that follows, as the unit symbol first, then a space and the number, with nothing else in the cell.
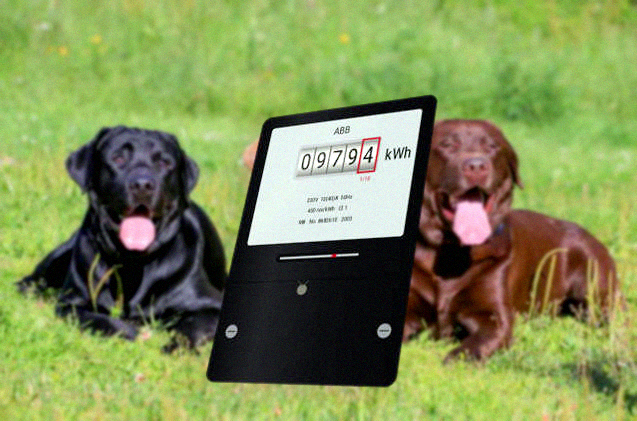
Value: kWh 979.4
